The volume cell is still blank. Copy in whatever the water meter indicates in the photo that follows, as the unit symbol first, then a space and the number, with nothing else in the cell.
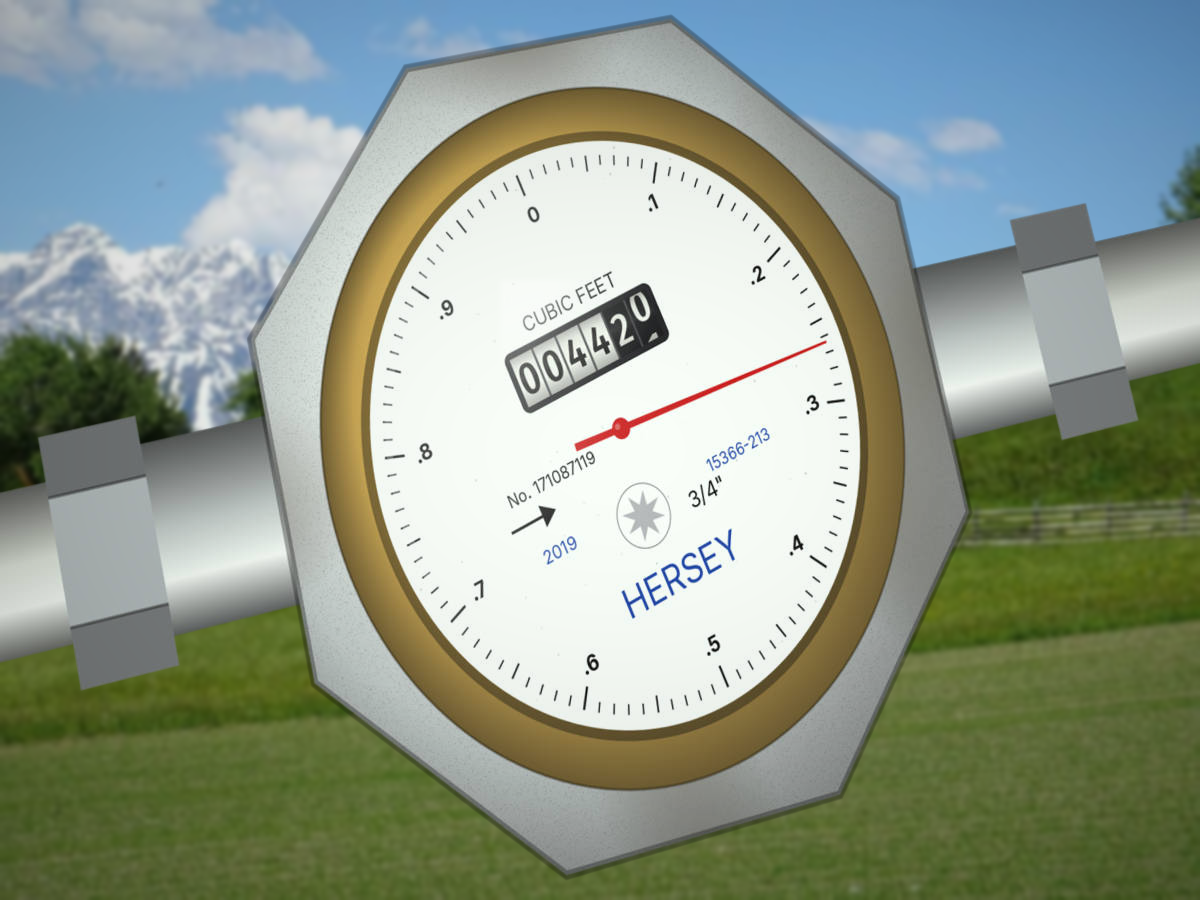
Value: ft³ 4420.26
